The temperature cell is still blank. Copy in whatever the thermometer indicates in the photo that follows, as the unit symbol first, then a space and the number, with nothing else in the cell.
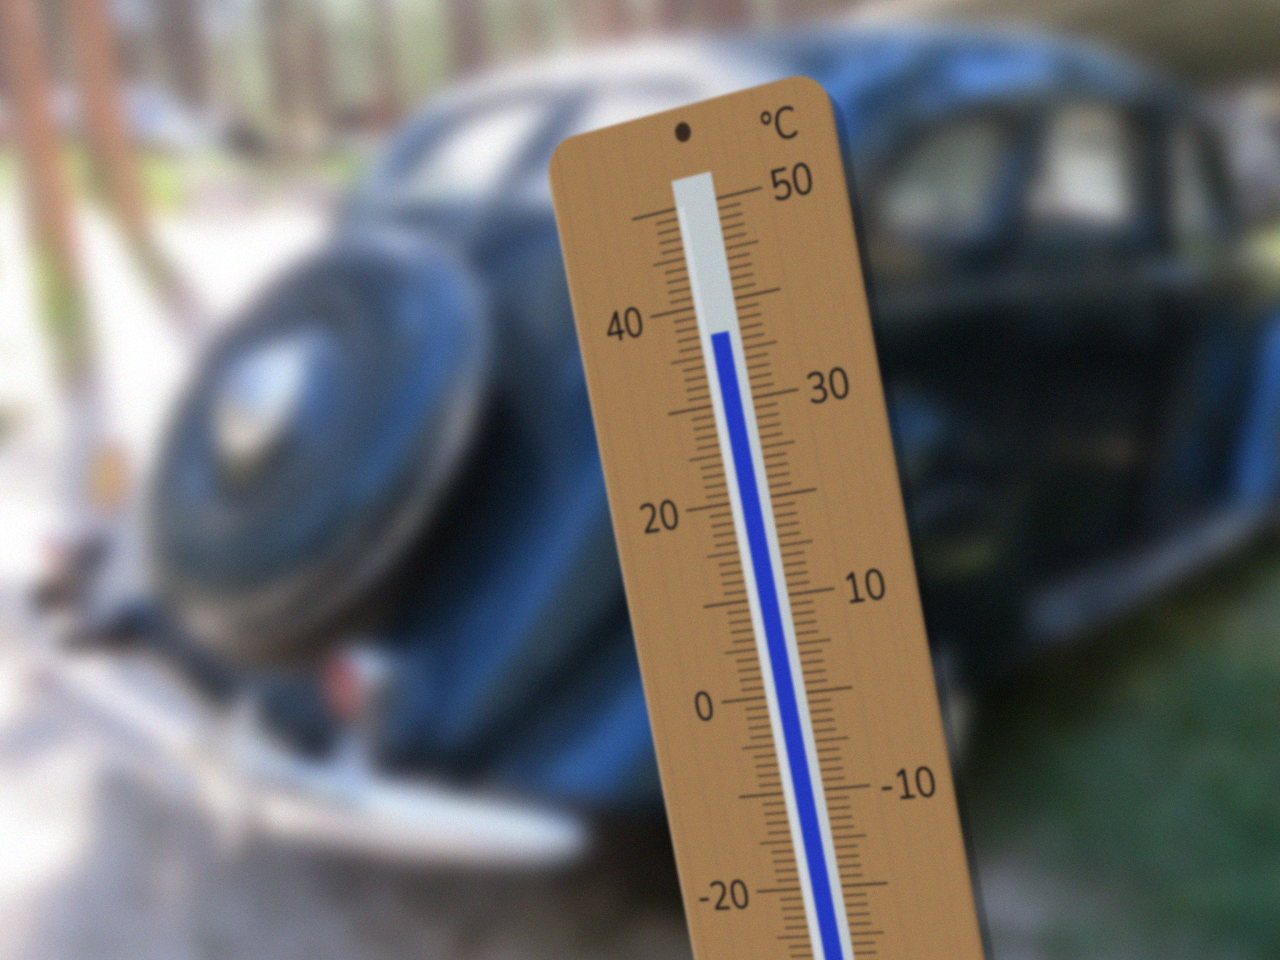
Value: °C 37
